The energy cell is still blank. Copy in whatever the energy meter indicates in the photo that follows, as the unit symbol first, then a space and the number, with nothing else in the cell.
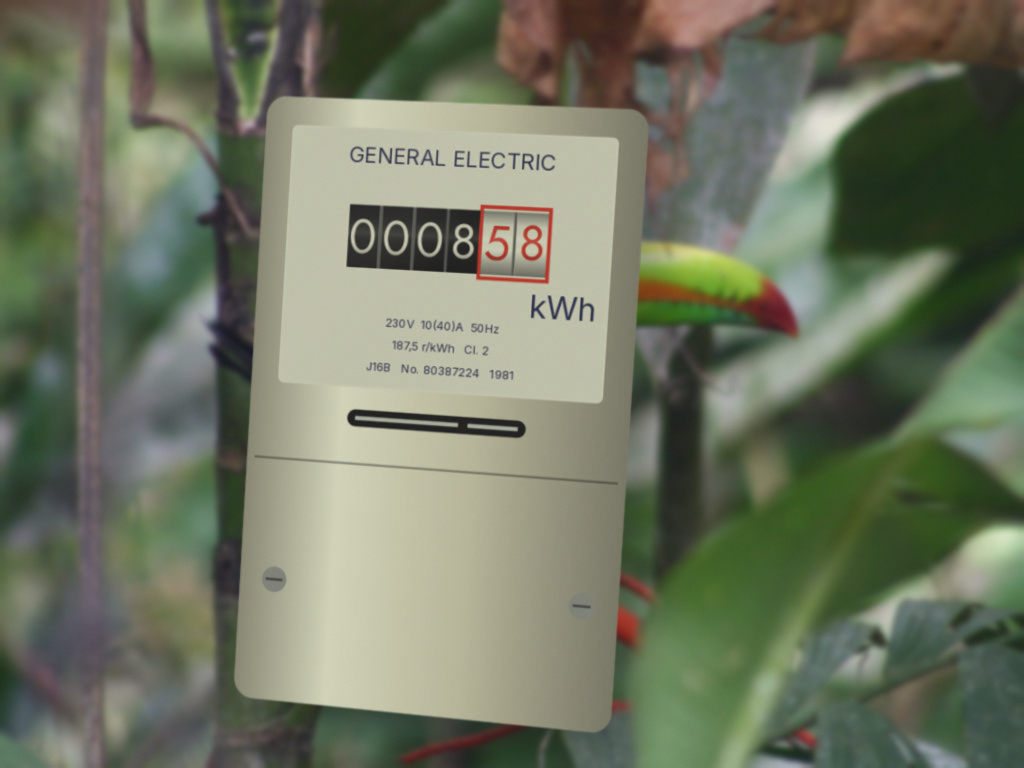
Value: kWh 8.58
